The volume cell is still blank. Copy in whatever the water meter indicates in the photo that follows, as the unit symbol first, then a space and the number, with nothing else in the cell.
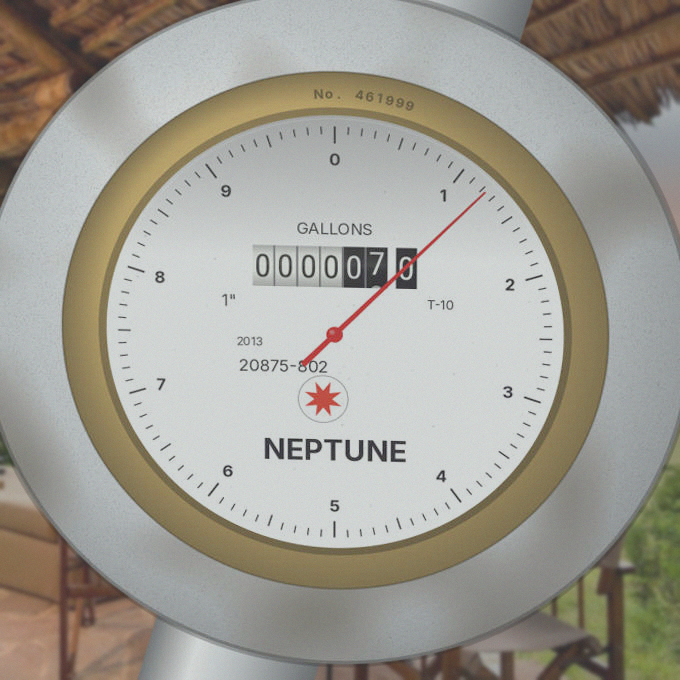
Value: gal 71.2
